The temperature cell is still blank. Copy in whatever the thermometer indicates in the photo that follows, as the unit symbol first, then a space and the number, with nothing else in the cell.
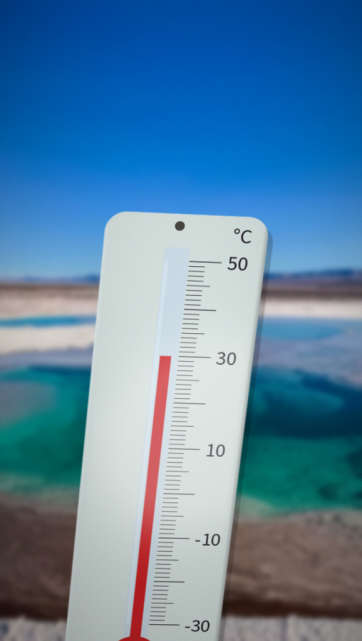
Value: °C 30
